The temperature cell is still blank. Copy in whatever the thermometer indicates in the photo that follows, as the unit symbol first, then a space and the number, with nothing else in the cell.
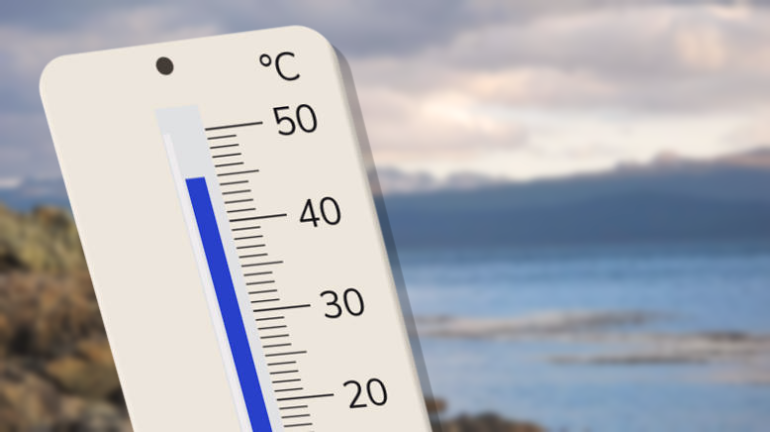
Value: °C 45
